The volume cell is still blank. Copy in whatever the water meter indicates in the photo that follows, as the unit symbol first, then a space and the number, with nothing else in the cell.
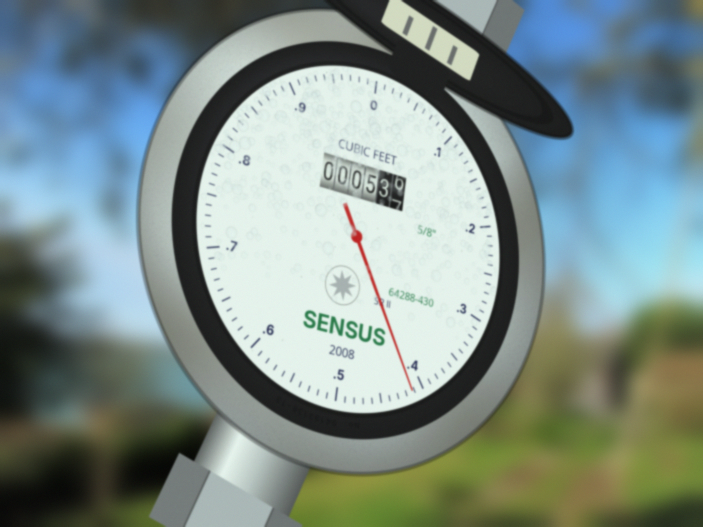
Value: ft³ 536.41
